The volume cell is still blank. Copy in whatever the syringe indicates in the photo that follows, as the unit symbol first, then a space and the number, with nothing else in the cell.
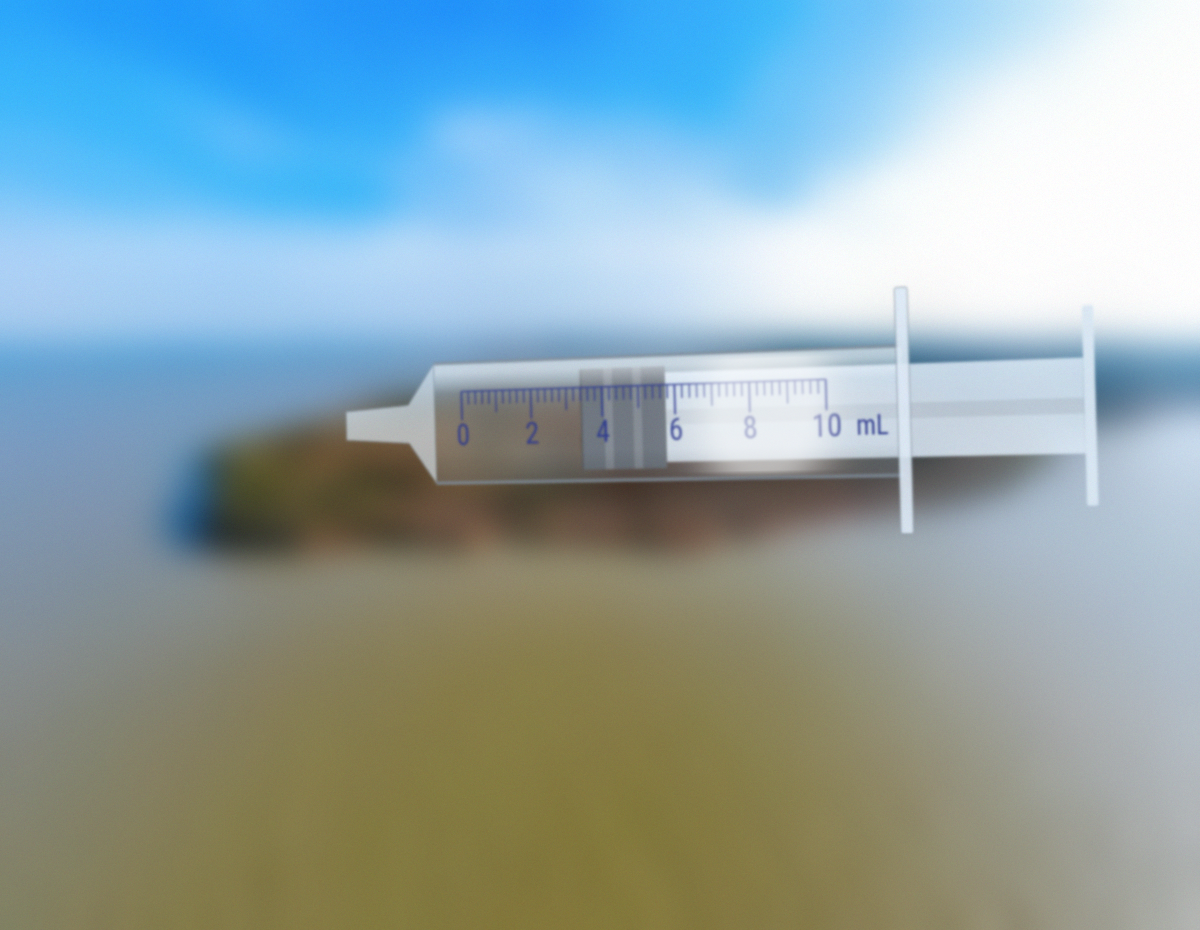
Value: mL 3.4
